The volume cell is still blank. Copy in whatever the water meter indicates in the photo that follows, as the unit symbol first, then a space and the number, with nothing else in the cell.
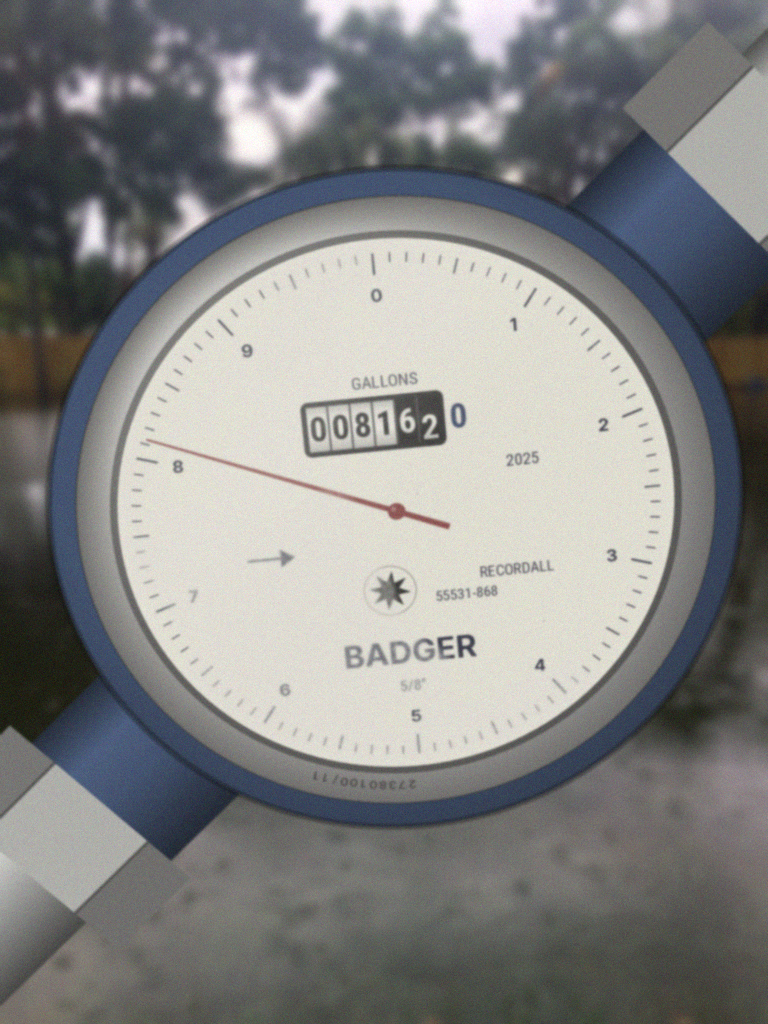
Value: gal 81618.1
